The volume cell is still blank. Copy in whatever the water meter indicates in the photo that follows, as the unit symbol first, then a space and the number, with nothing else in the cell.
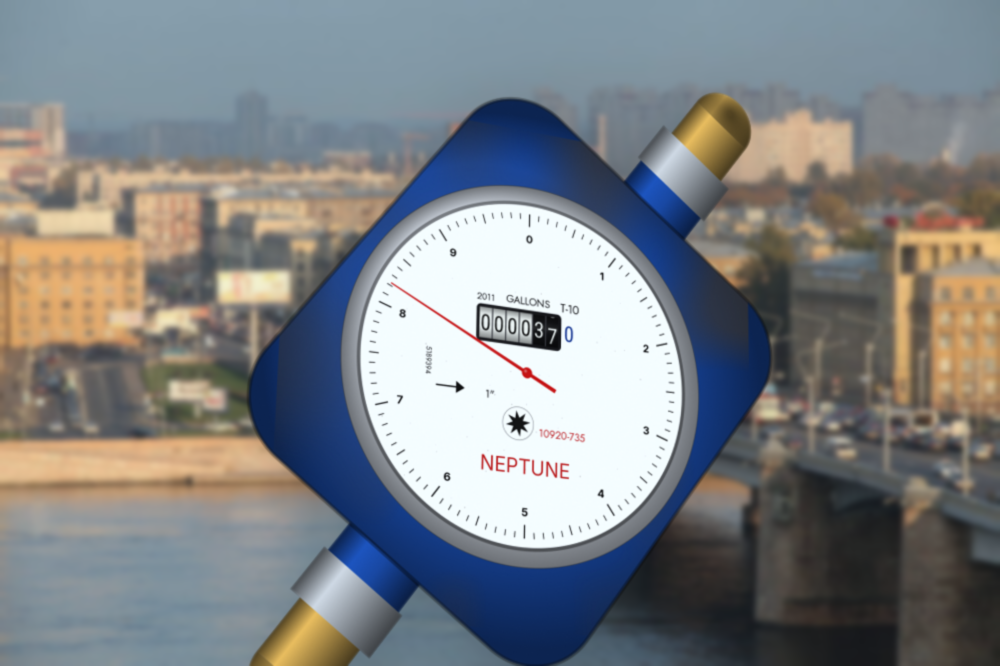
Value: gal 368.2
